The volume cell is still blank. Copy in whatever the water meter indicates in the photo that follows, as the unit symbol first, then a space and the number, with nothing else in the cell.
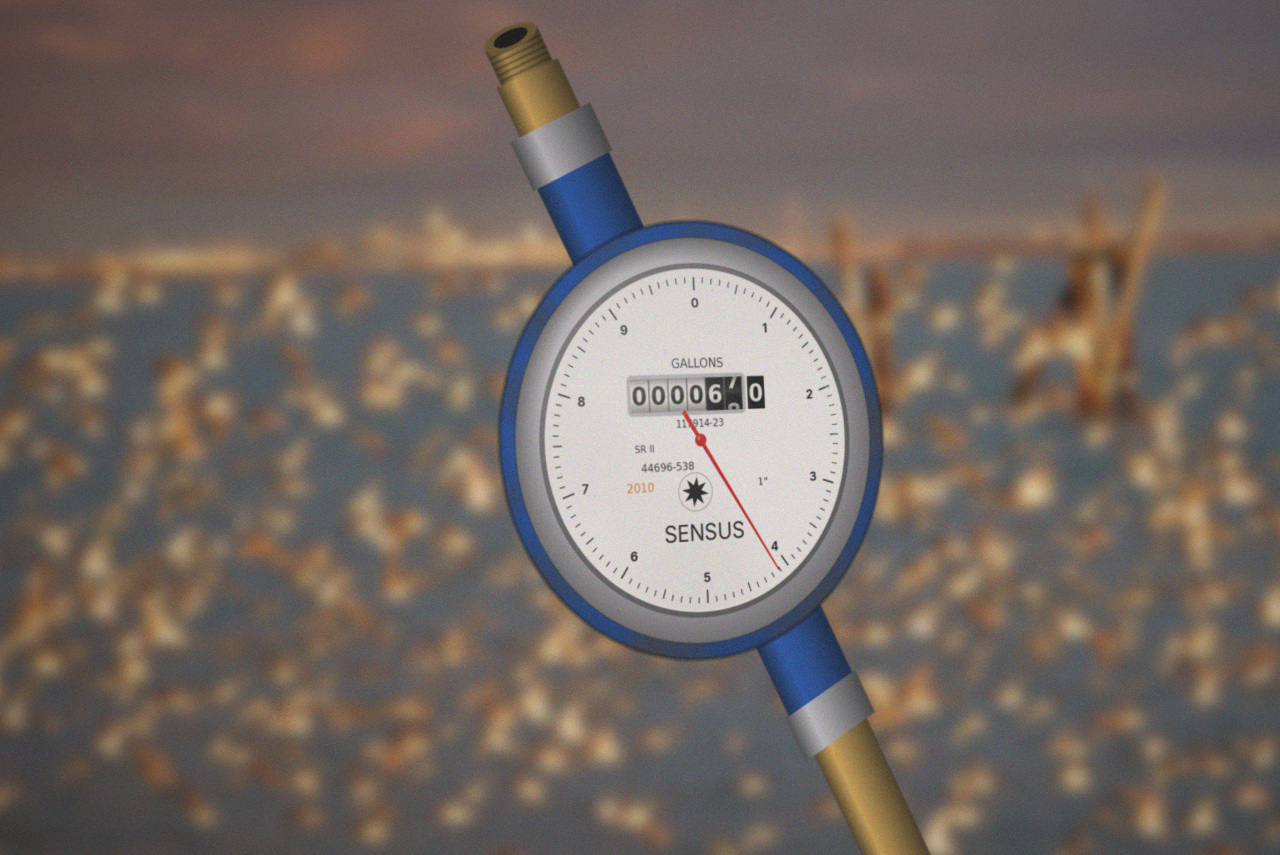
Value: gal 674.1
